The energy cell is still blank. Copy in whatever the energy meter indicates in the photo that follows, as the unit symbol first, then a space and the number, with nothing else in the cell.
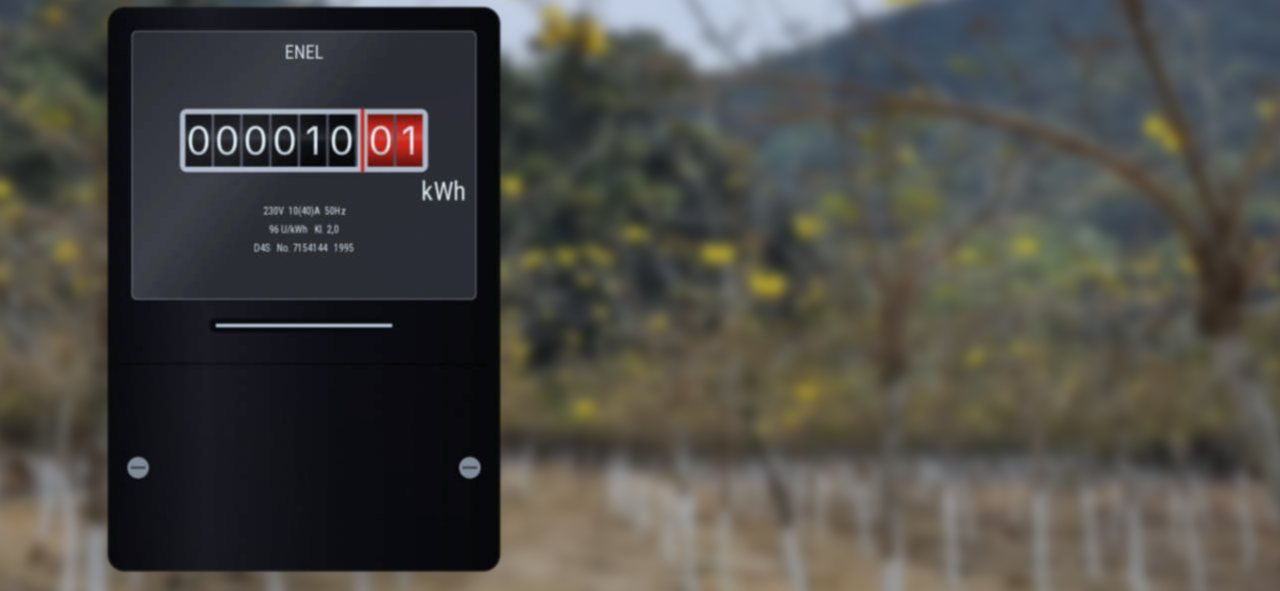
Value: kWh 10.01
